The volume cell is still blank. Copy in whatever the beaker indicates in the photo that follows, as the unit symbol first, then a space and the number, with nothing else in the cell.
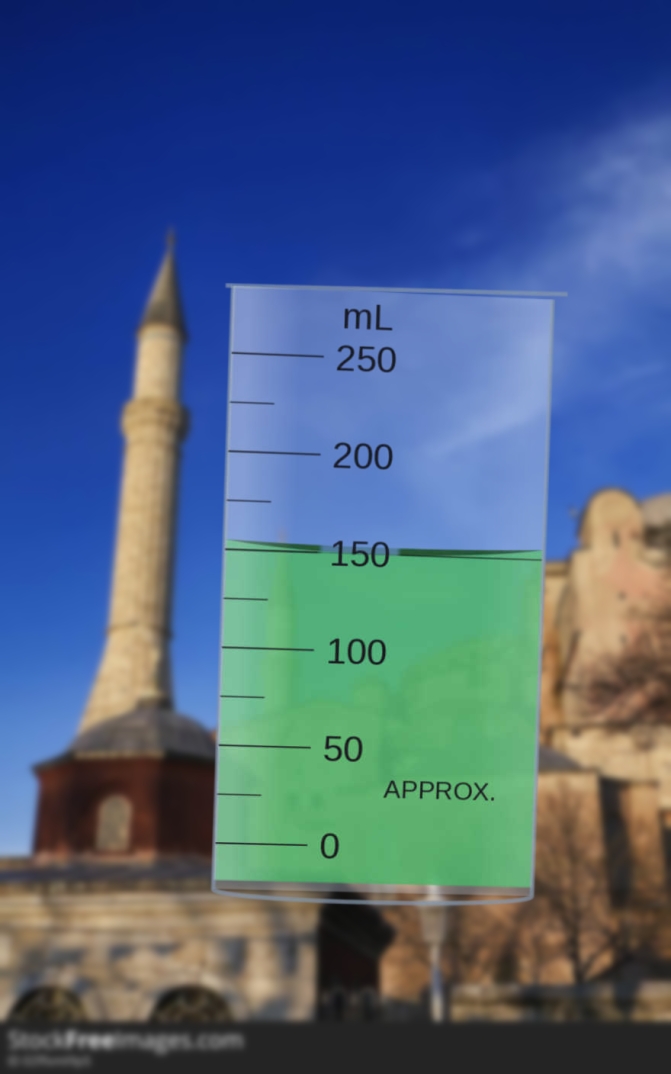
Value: mL 150
